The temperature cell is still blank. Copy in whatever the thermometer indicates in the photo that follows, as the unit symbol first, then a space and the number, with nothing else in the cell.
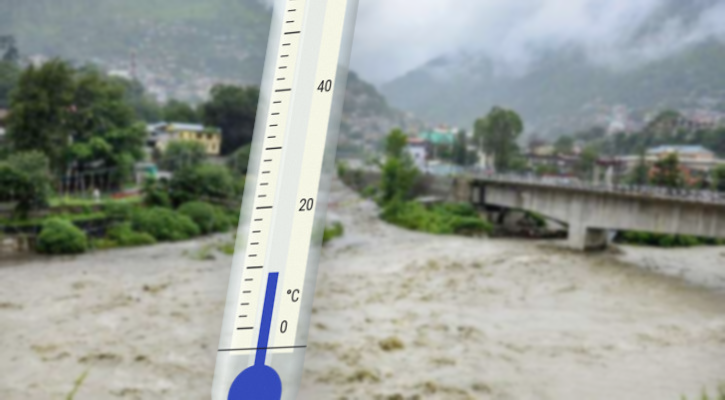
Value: °C 9
